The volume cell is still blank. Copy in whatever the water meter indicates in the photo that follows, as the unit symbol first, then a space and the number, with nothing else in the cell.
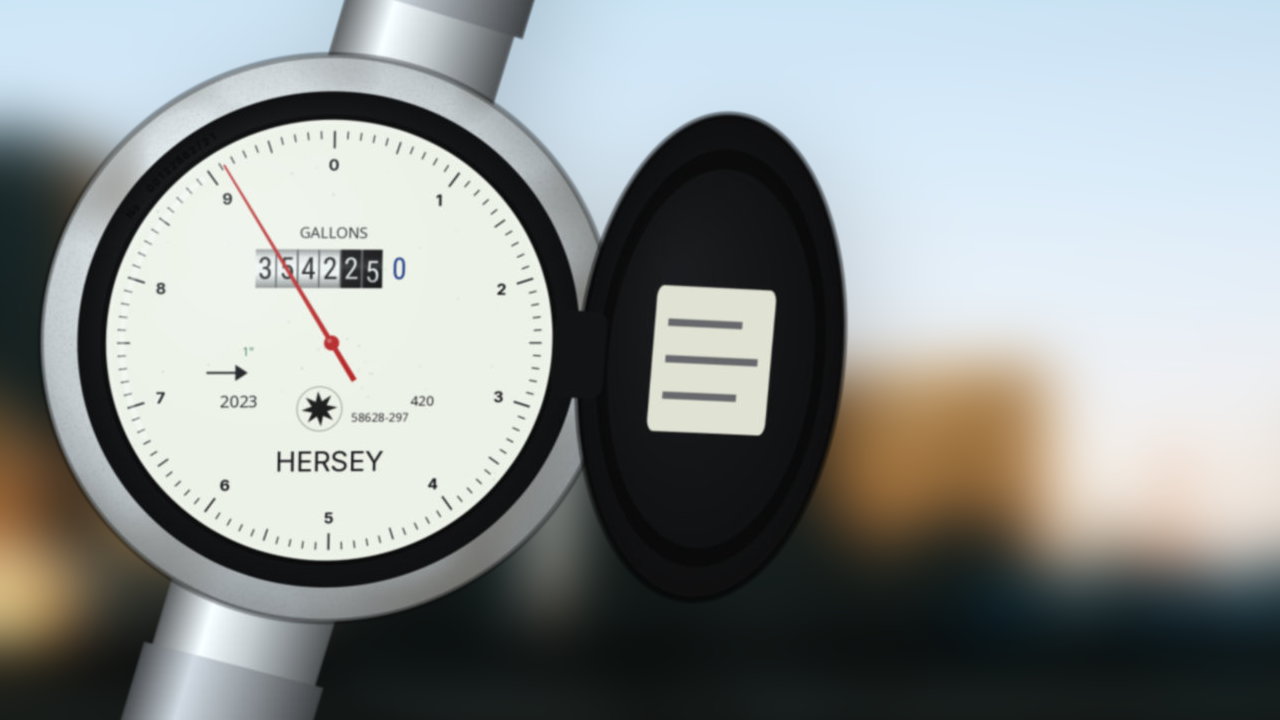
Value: gal 3542249.1
